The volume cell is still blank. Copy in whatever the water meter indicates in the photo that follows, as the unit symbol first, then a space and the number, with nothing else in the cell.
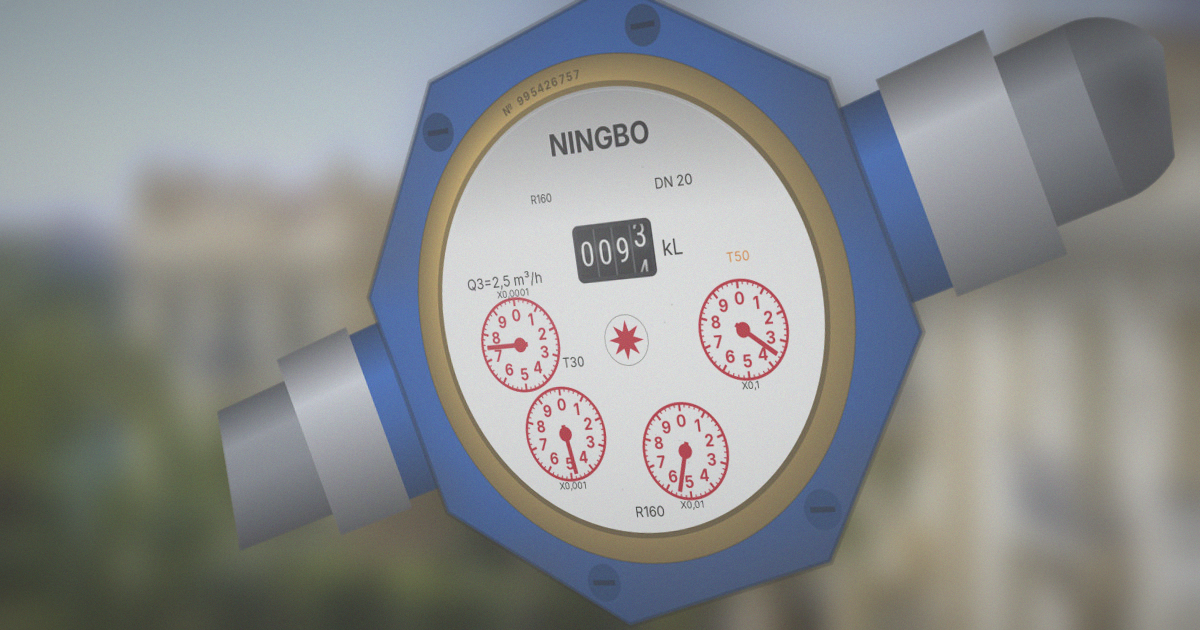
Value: kL 93.3547
